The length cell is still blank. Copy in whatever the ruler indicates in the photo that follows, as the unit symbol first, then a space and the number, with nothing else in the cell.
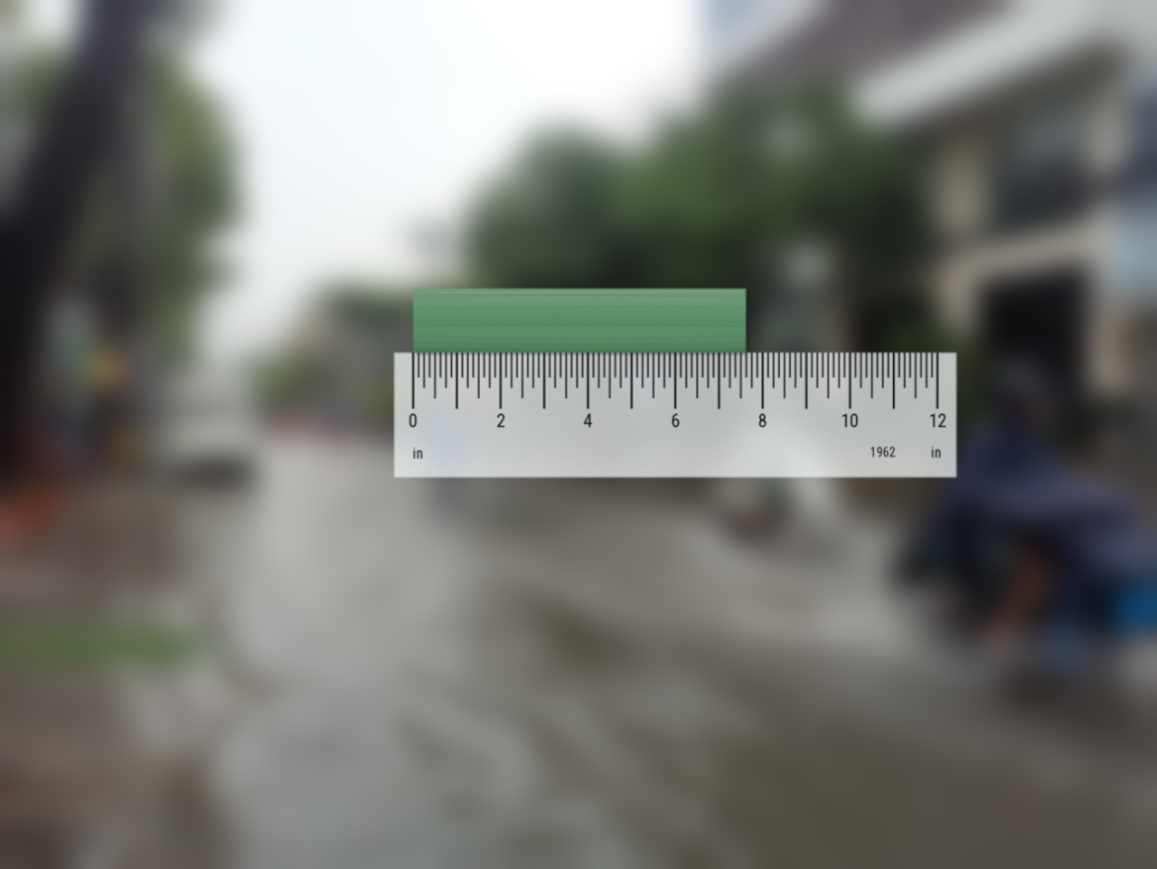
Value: in 7.625
